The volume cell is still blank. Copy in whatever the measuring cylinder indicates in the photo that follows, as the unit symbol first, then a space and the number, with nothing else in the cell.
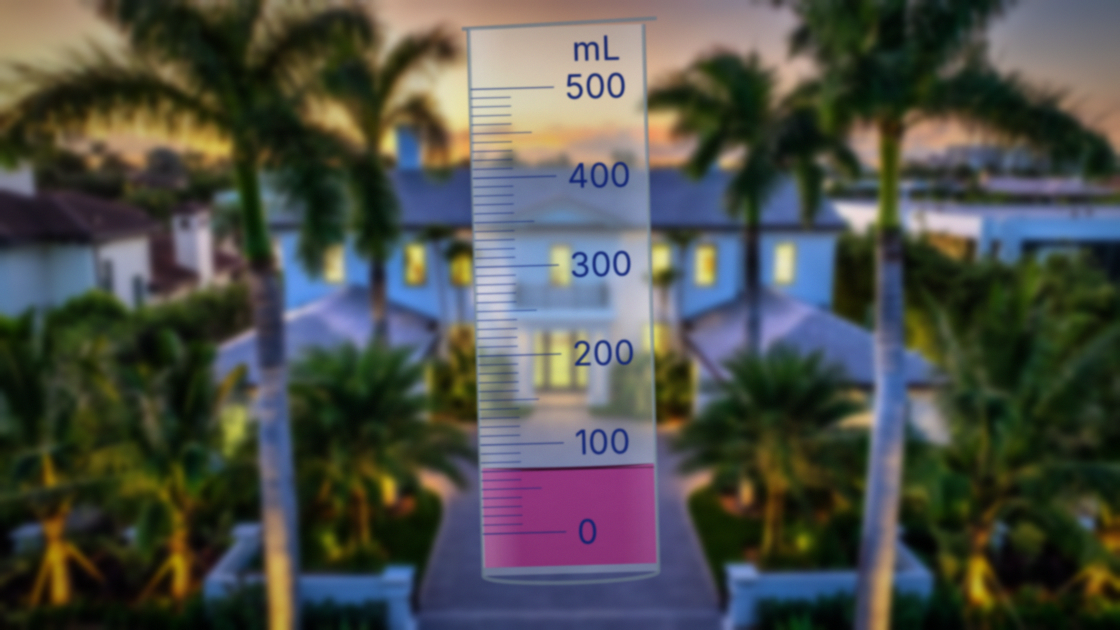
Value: mL 70
